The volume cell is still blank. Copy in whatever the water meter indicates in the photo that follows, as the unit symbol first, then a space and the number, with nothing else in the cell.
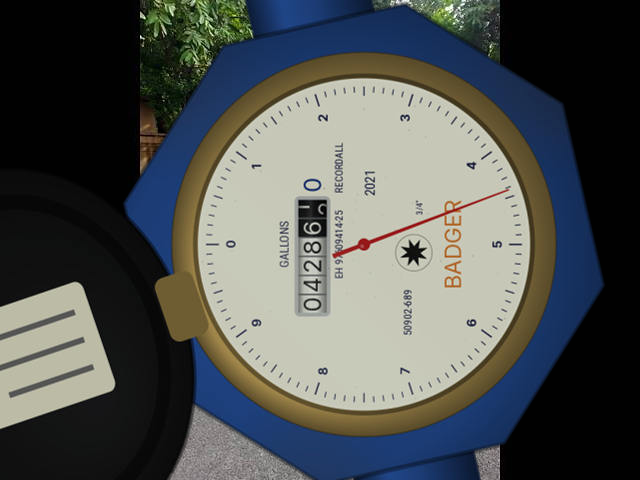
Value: gal 428614.4
